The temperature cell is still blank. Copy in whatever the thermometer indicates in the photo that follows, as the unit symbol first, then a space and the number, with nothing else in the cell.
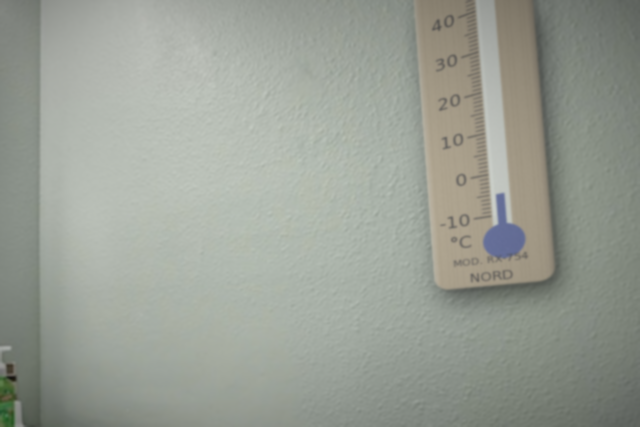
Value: °C -5
